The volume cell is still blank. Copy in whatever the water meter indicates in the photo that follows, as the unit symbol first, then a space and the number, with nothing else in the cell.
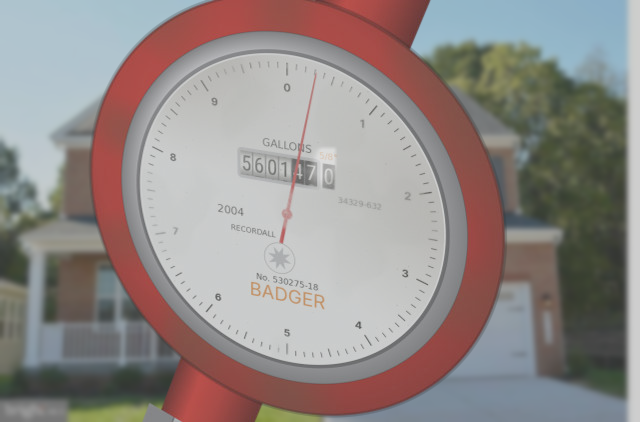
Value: gal 5601470.3
